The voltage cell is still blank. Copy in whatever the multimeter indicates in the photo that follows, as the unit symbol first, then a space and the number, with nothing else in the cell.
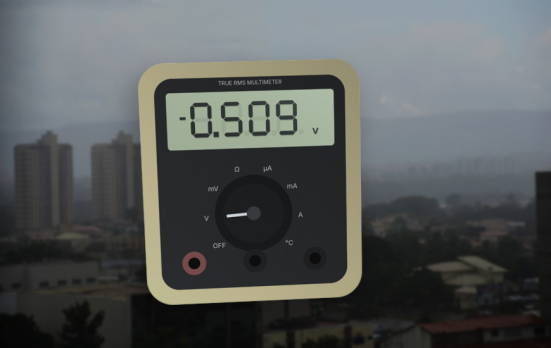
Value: V -0.509
